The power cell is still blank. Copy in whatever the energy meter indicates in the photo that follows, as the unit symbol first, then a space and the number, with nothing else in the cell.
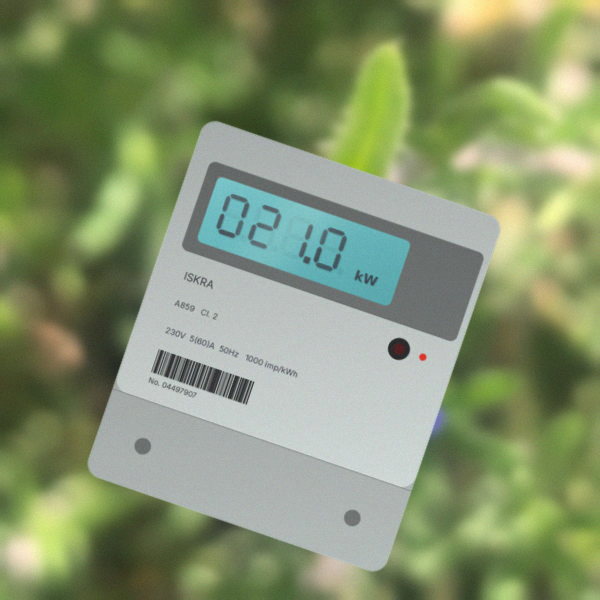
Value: kW 21.0
